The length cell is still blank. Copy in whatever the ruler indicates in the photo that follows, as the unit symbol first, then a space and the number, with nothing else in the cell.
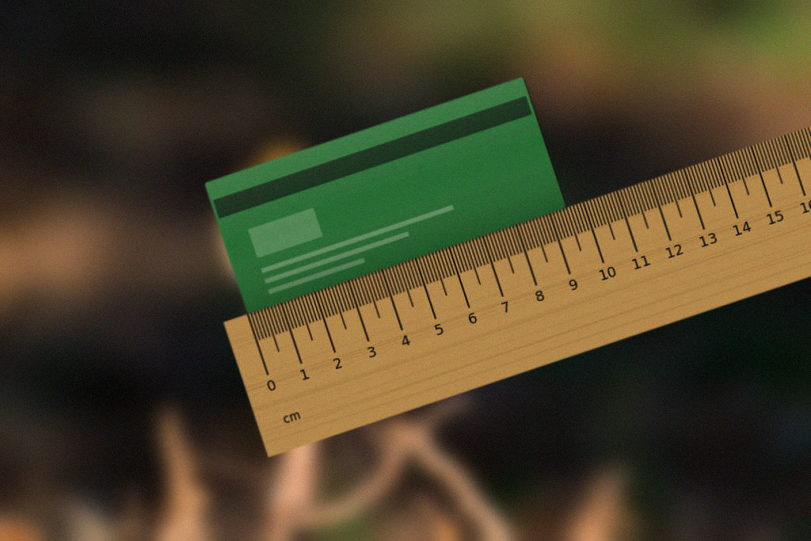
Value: cm 9.5
